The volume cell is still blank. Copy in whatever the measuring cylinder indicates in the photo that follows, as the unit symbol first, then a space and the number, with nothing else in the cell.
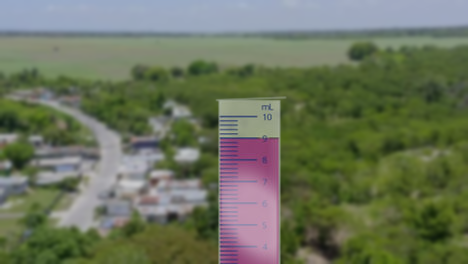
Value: mL 9
